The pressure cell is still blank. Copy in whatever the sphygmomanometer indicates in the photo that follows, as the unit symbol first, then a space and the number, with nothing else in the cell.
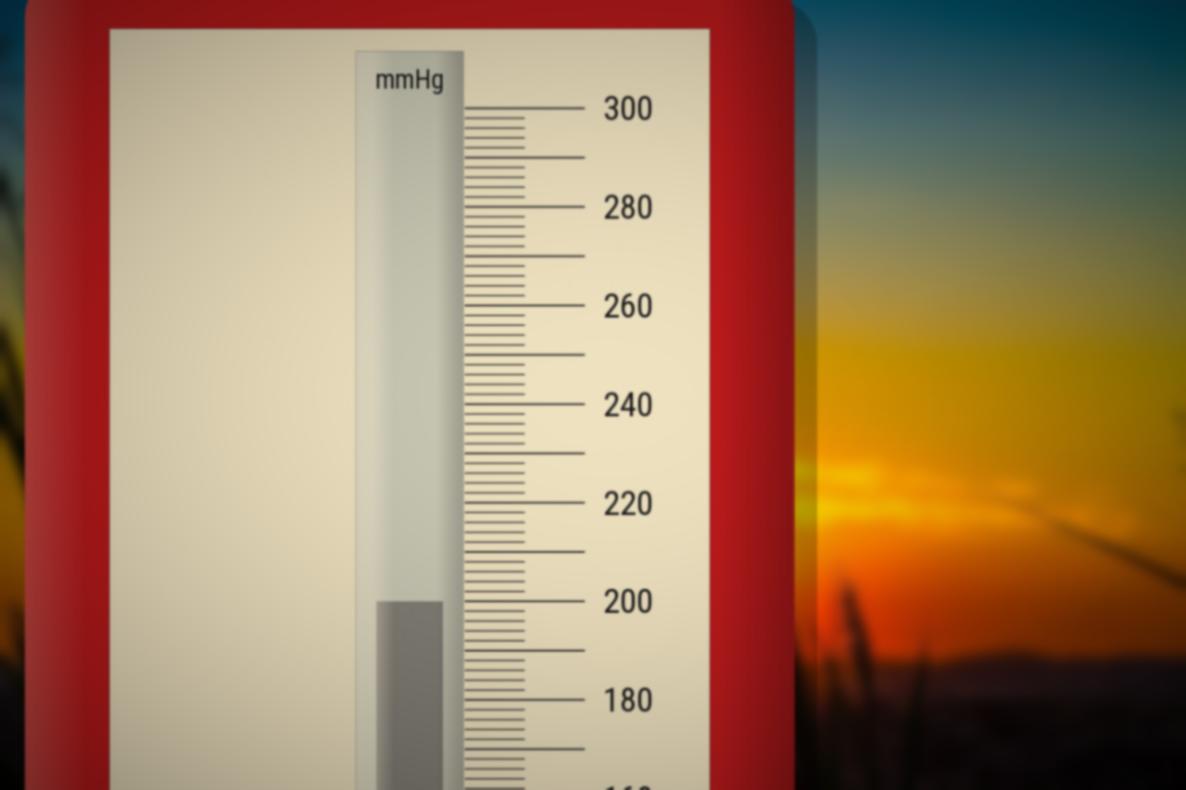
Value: mmHg 200
